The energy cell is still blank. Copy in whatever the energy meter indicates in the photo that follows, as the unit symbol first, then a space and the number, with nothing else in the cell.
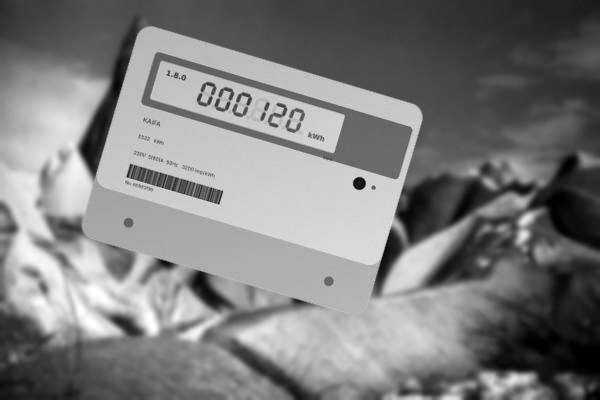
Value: kWh 120
